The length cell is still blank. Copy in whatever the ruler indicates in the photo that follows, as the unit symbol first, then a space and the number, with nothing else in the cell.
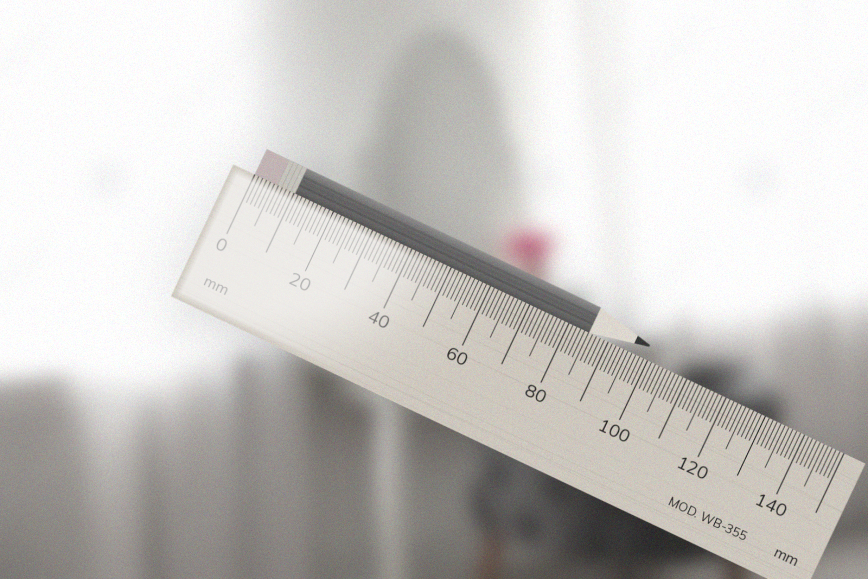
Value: mm 99
